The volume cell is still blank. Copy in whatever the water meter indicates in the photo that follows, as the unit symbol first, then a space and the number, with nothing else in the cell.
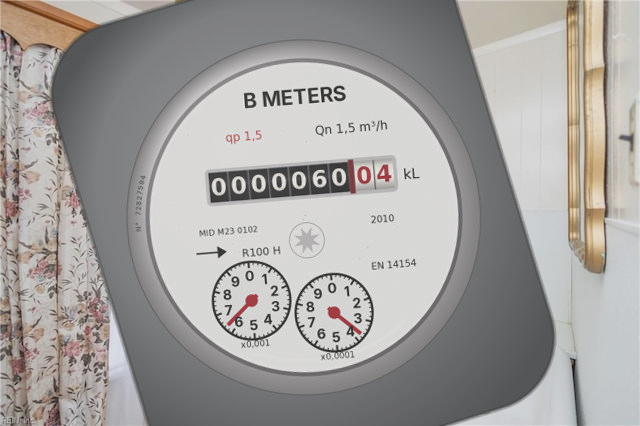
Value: kL 60.0463
